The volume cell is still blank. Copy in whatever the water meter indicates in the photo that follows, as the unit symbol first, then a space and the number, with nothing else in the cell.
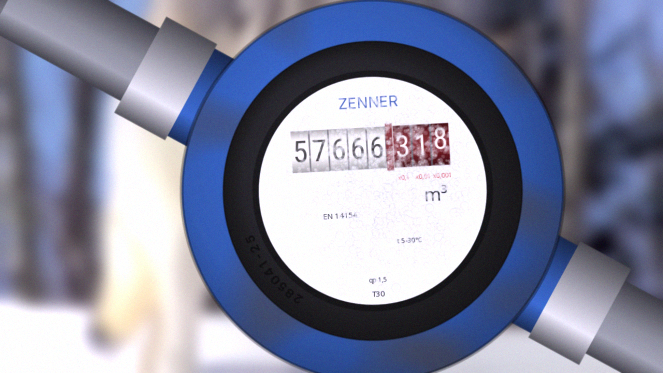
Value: m³ 57666.318
